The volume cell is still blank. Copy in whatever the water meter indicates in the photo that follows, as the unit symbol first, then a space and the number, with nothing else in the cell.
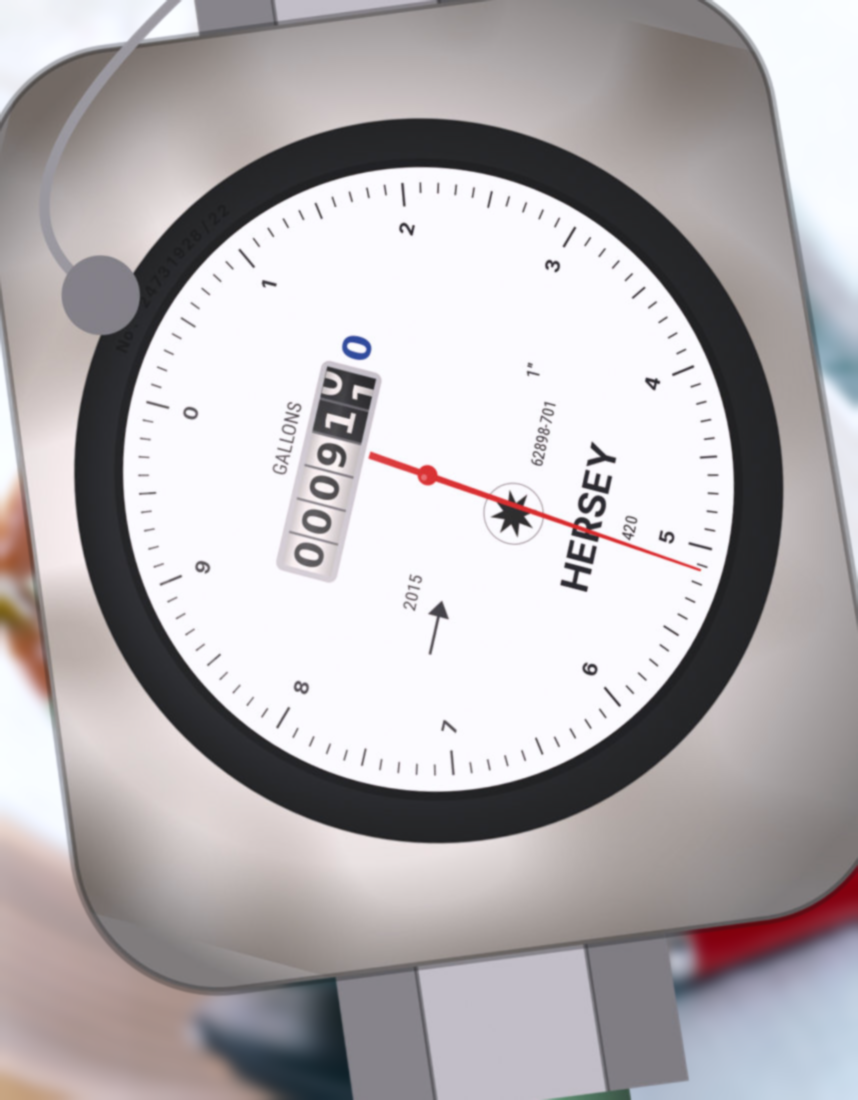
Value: gal 9105.1
